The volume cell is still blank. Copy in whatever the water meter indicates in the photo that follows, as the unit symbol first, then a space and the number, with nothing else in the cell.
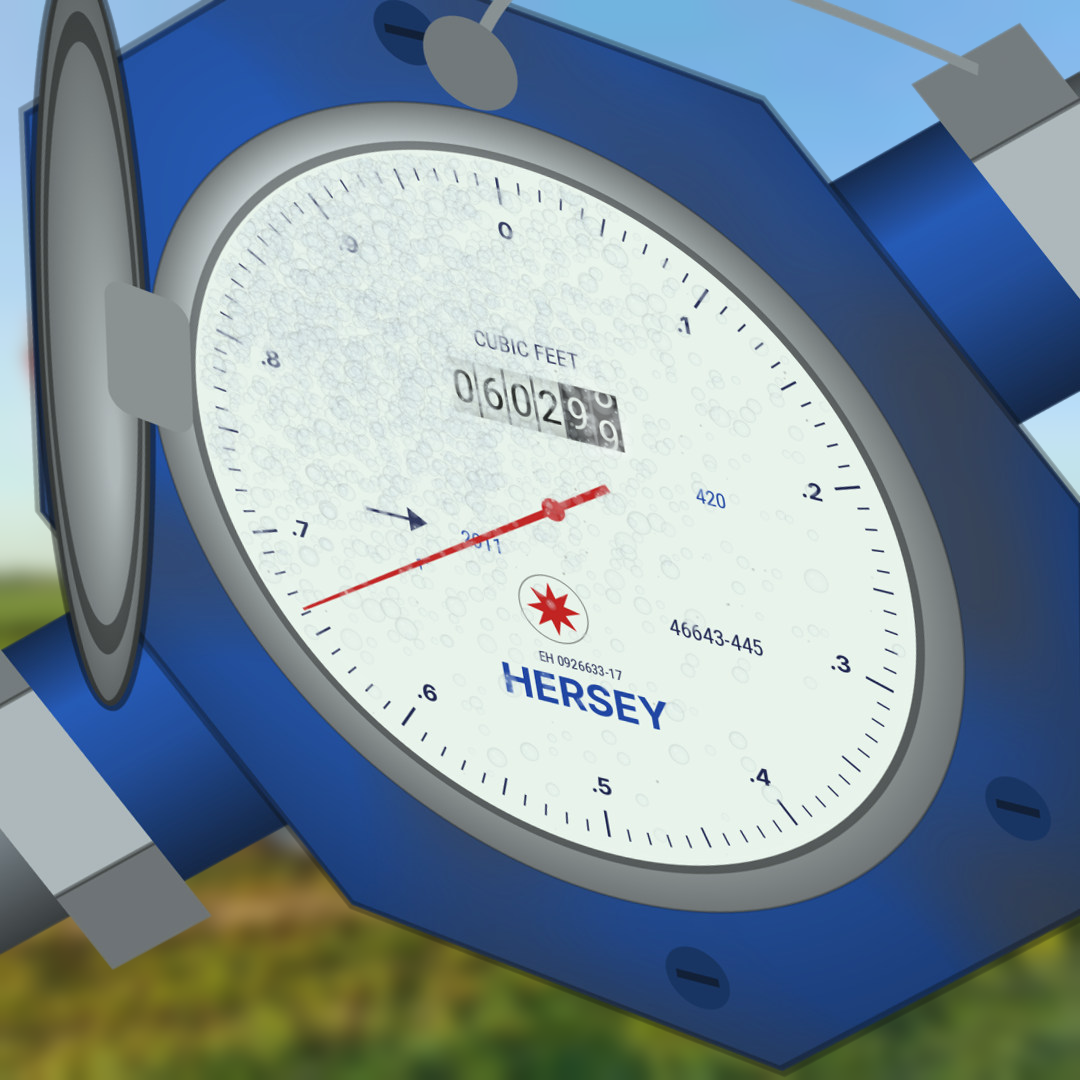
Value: ft³ 60298.66
